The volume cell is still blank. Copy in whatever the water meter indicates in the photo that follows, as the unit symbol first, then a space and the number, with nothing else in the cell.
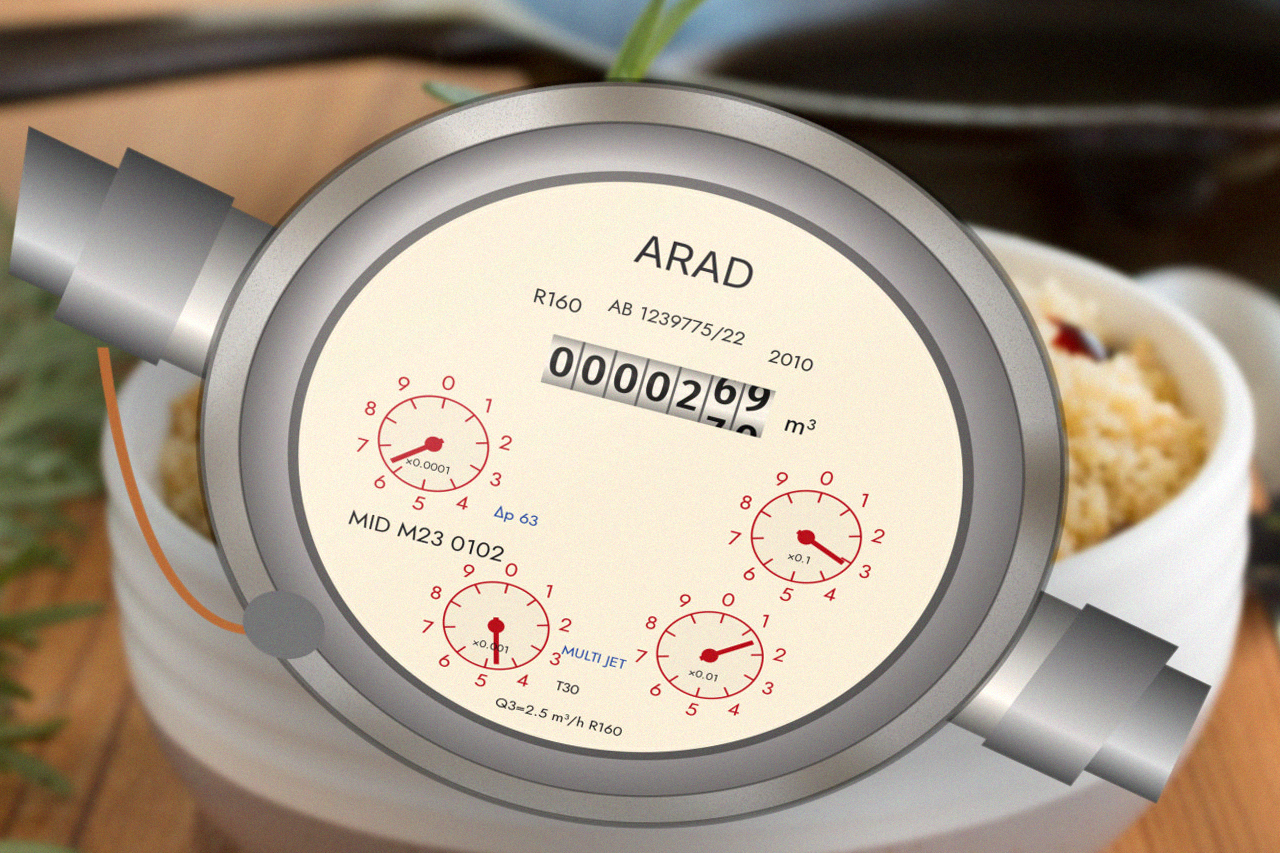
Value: m³ 269.3146
